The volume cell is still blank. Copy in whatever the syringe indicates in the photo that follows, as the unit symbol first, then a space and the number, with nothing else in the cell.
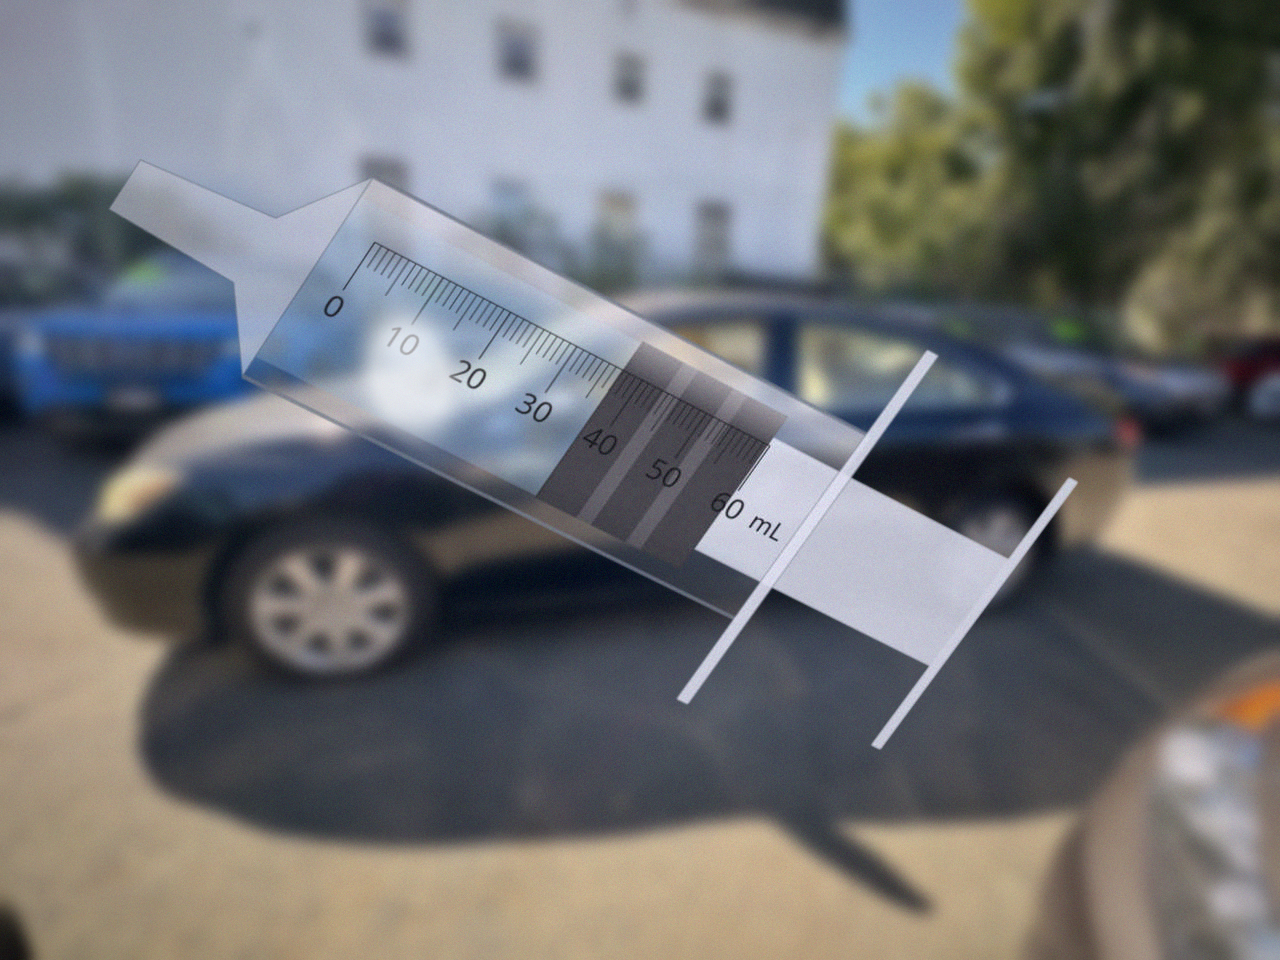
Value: mL 37
